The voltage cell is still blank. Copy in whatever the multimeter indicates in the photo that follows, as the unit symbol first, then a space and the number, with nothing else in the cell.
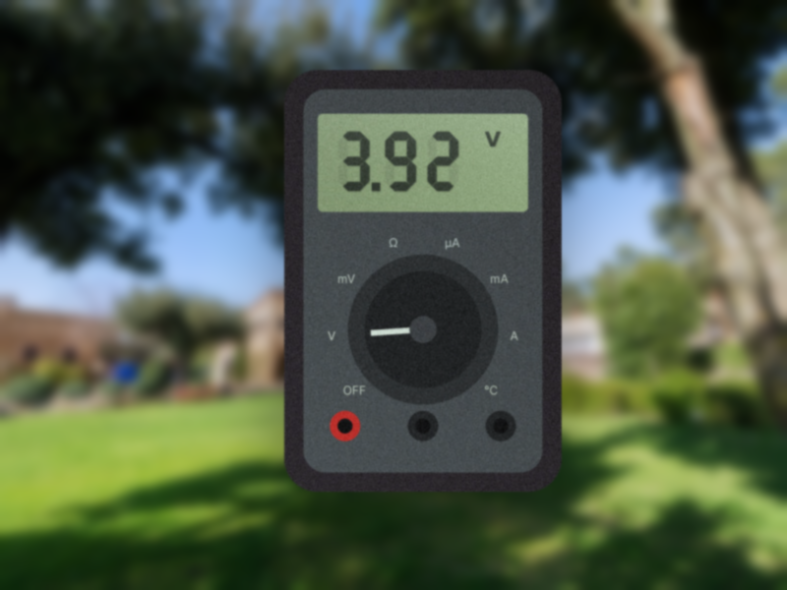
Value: V 3.92
